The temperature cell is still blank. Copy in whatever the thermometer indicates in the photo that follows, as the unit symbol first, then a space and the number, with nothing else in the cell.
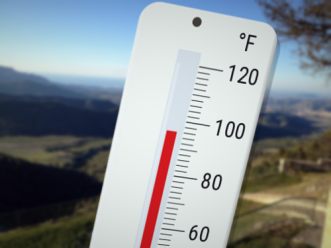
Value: °F 96
